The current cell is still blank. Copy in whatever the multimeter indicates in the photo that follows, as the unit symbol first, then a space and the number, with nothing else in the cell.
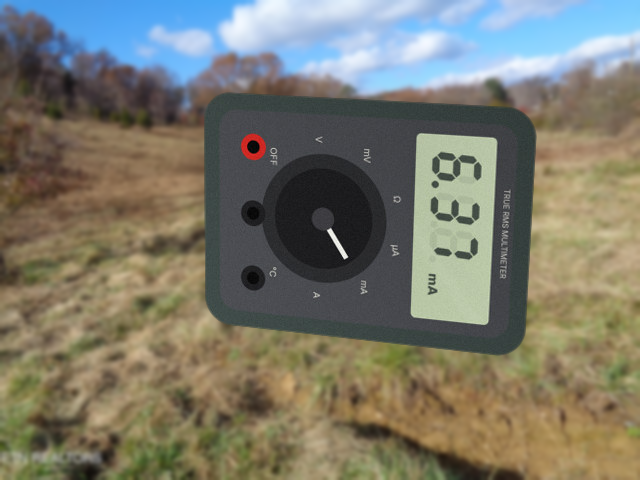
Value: mA 6.37
